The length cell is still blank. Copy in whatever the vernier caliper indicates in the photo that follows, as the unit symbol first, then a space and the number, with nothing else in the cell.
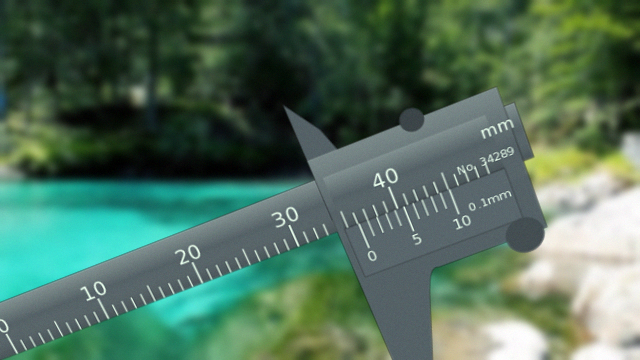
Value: mm 36.1
